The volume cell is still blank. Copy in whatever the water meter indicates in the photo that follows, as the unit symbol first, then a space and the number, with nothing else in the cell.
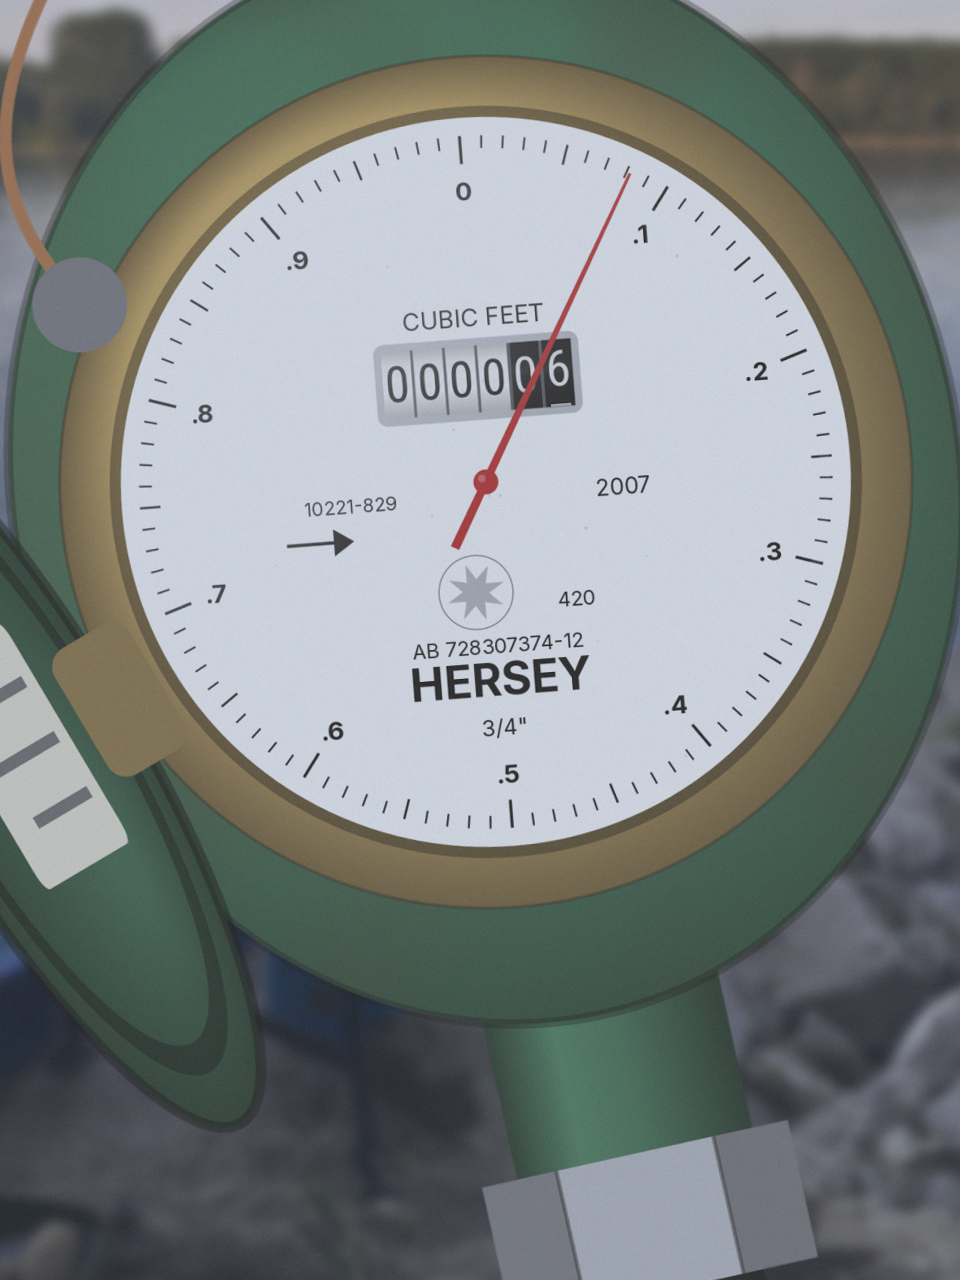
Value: ft³ 6.08
